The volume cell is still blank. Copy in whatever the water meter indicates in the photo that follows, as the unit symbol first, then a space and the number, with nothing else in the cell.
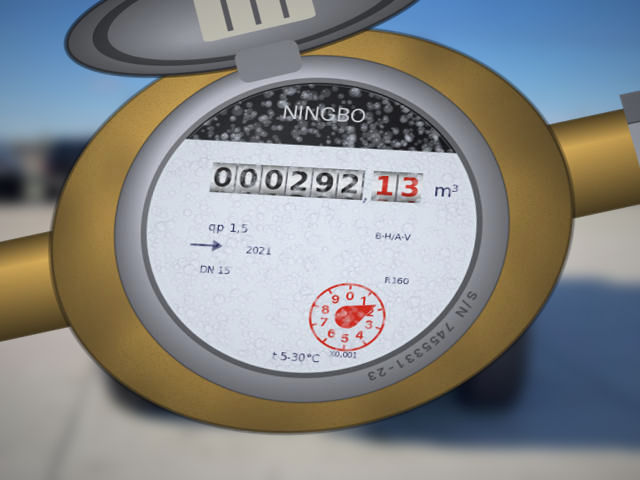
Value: m³ 292.131
